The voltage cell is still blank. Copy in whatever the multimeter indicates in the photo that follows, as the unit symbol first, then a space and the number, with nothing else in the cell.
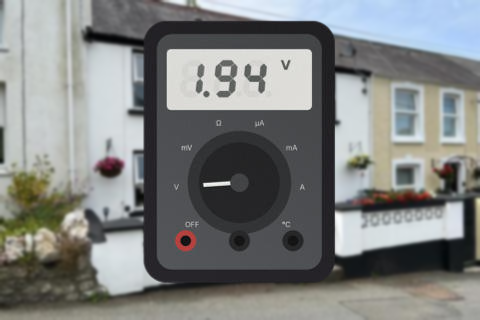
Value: V 1.94
